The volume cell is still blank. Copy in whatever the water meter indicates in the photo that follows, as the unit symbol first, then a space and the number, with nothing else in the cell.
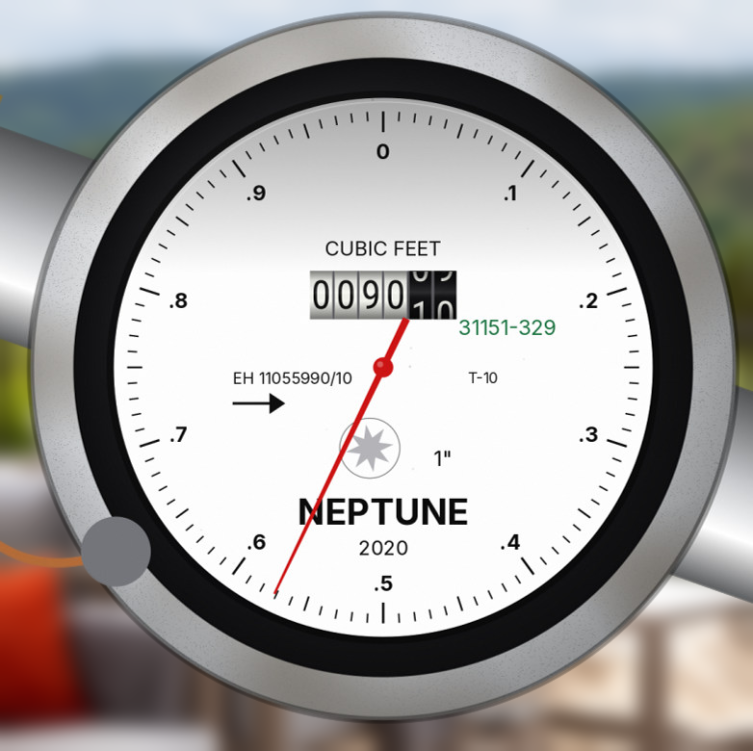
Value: ft³ 9009.57
